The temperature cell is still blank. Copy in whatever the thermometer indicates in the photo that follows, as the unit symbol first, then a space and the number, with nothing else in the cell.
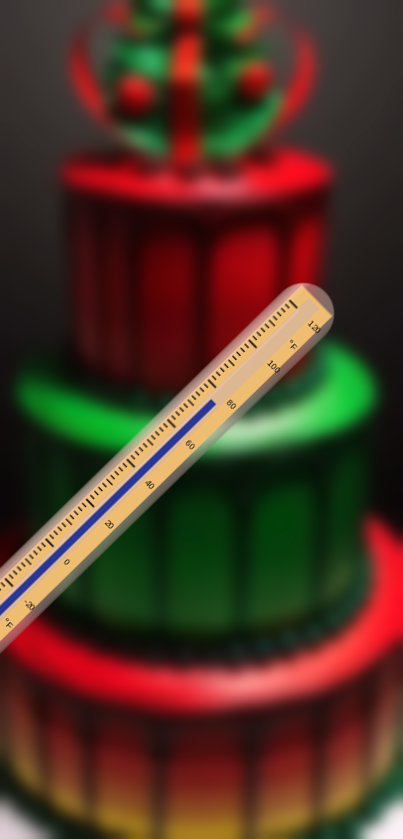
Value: °F 76
